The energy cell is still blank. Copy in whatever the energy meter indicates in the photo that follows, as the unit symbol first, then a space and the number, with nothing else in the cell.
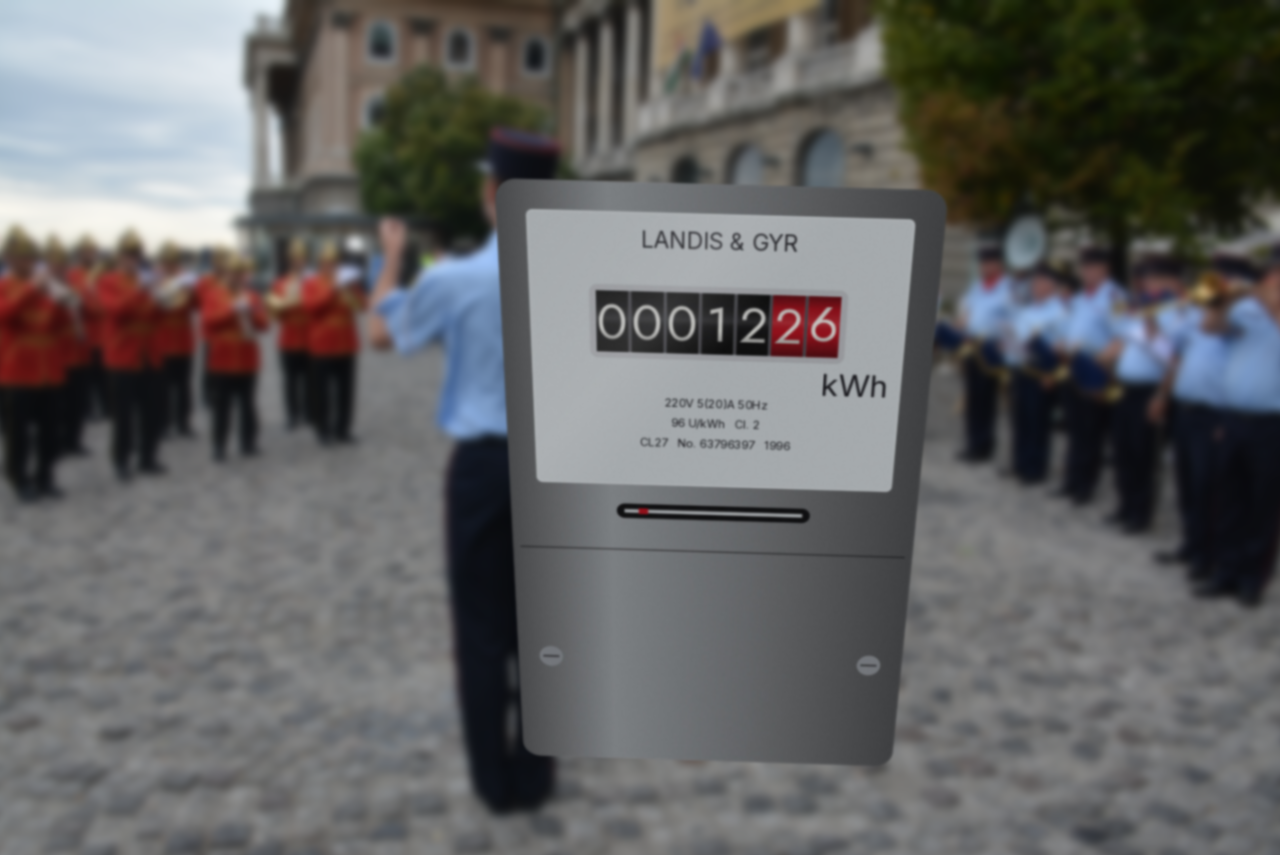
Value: kWh 12.26
